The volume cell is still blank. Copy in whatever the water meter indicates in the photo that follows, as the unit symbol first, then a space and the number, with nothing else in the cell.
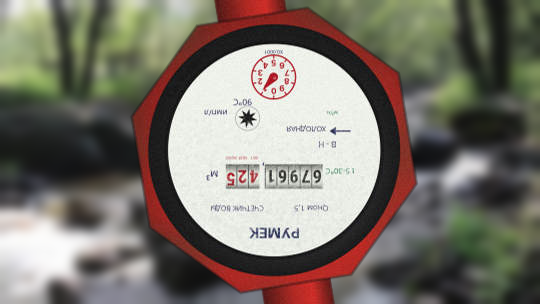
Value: m³ 67961.4251
